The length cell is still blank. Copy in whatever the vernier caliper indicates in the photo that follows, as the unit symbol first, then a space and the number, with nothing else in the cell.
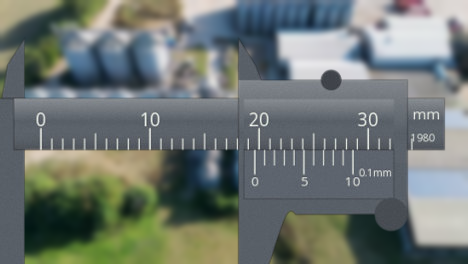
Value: mm 19.6
